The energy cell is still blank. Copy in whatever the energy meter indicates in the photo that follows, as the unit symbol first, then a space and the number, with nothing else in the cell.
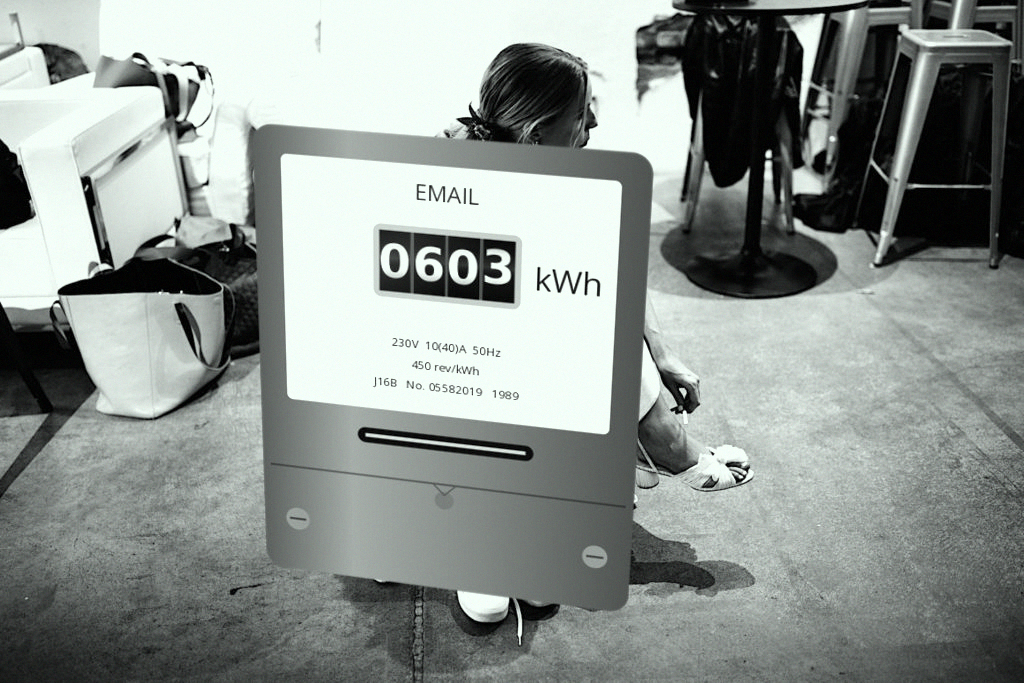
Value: kWh 603
